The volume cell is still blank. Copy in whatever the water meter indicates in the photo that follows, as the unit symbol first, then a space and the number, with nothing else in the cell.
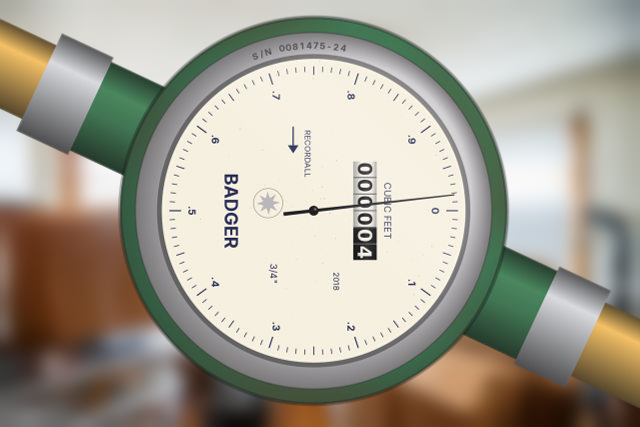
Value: ft³ 3.98
